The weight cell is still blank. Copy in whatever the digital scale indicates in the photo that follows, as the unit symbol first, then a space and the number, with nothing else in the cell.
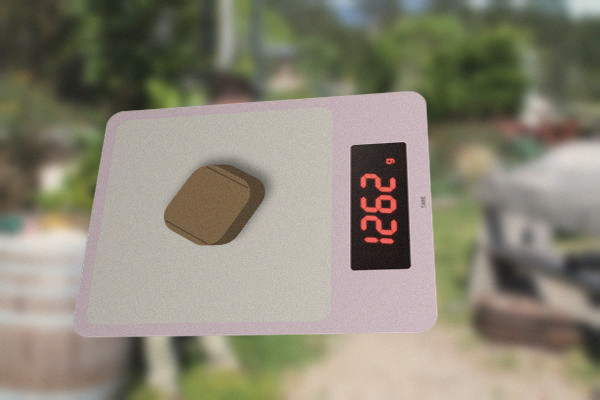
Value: g 1262
